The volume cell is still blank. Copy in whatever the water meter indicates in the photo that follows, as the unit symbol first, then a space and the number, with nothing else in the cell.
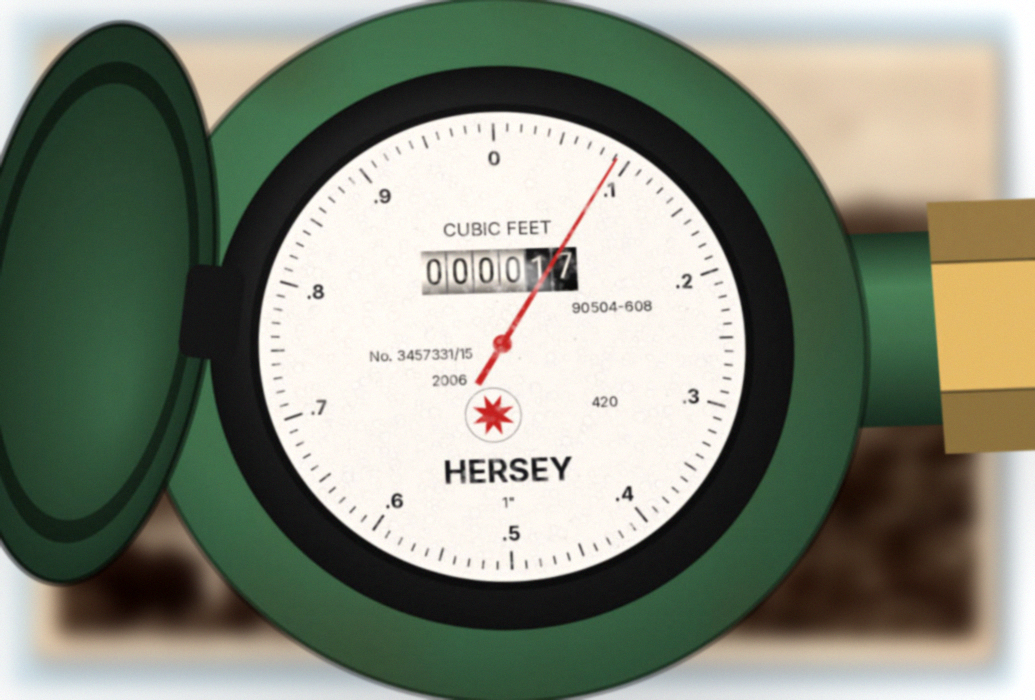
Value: ft³ 17.09
